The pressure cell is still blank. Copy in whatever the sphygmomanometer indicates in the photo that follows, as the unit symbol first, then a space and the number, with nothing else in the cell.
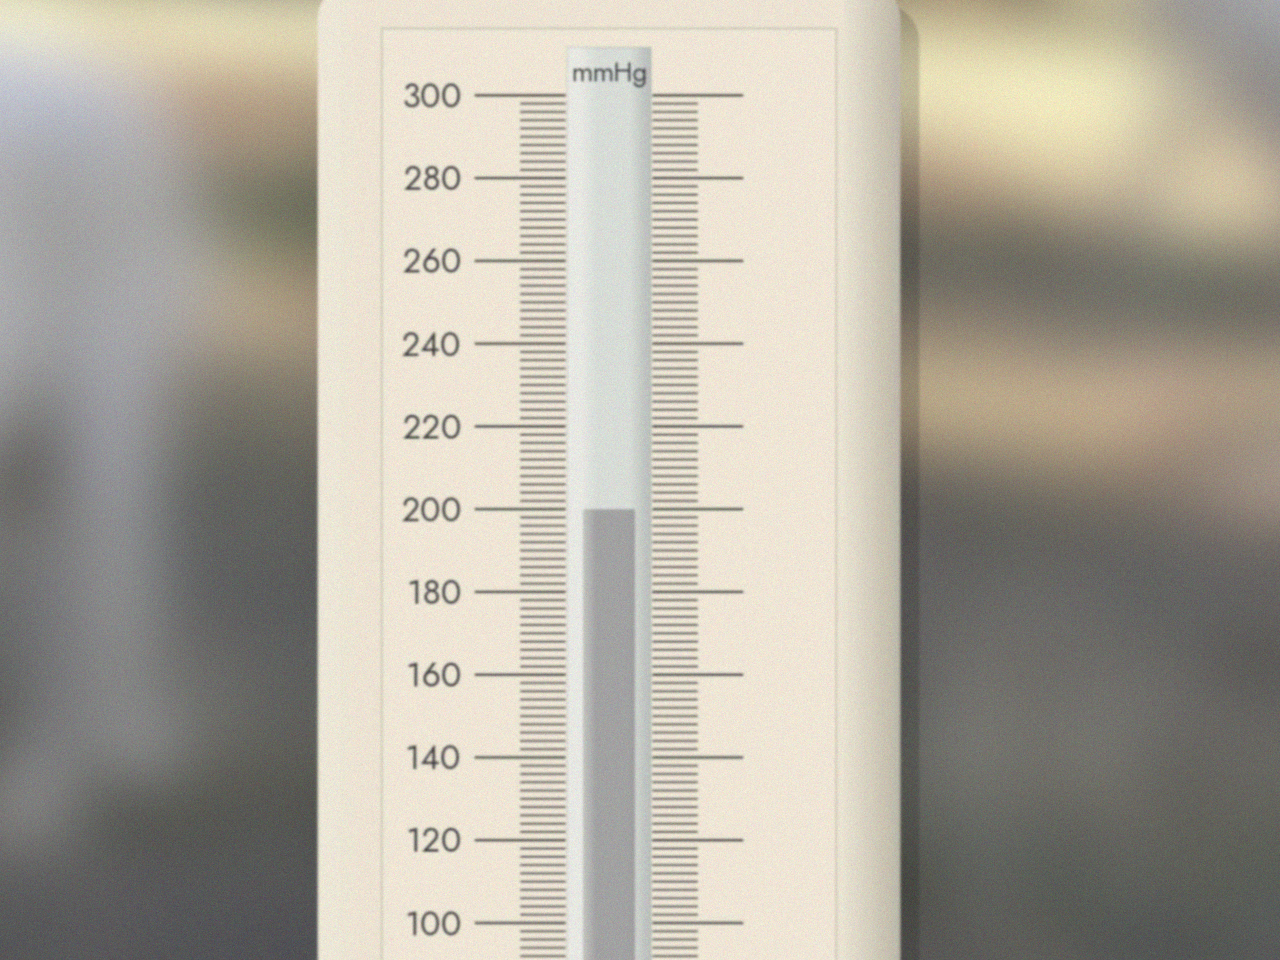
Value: mmHg 200
